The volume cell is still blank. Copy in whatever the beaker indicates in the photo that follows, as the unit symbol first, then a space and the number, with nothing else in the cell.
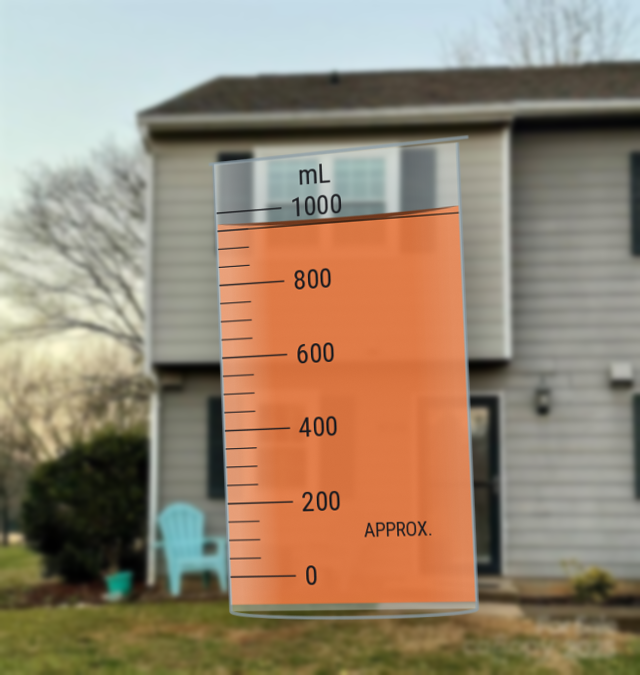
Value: mL 950
